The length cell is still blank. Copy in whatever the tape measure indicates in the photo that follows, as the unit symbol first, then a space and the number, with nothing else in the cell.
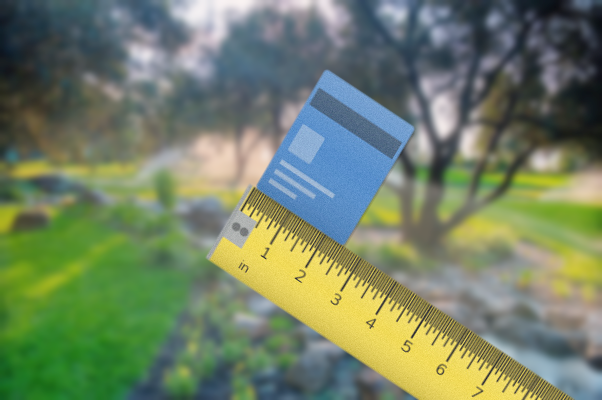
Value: in 2.5
